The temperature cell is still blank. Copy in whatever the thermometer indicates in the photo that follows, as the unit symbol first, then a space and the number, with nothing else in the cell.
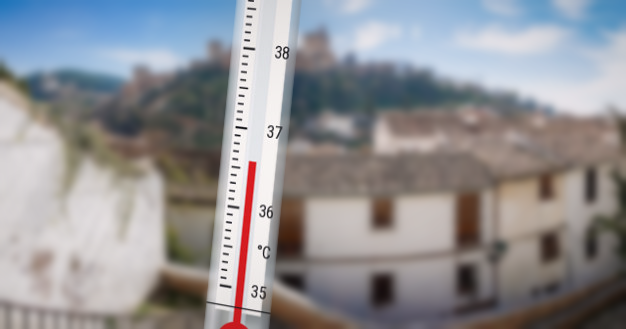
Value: °C 36.6
